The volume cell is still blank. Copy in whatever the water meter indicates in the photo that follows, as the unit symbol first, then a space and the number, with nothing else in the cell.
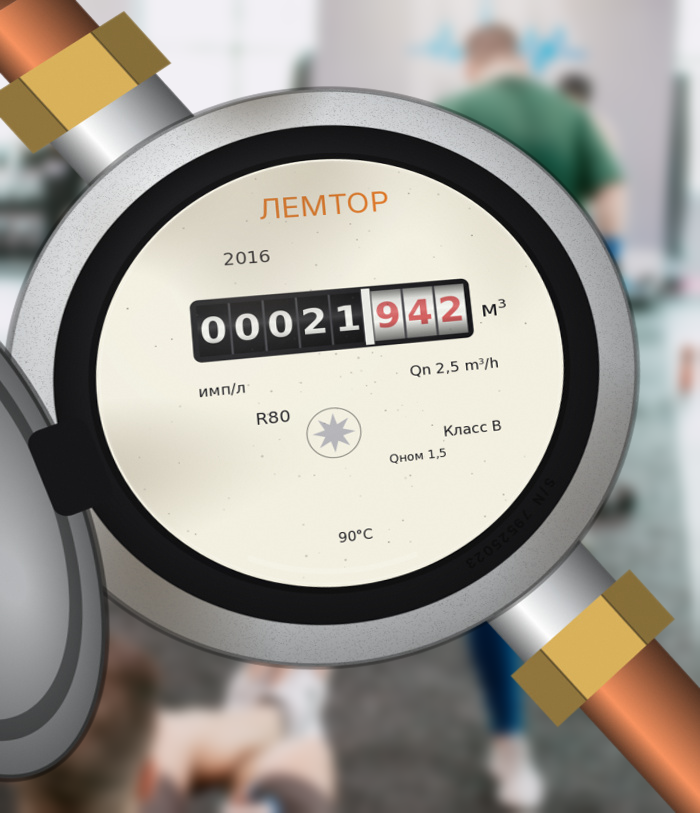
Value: m³ 21.942
